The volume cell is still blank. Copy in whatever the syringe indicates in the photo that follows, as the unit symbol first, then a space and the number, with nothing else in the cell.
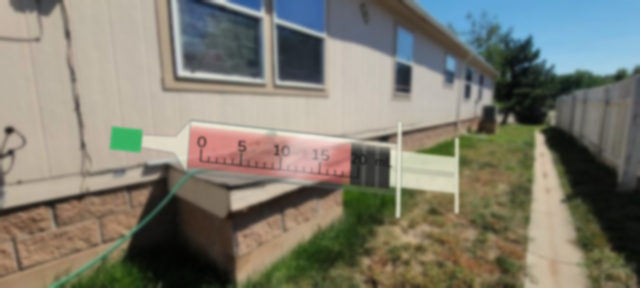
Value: mL 19
